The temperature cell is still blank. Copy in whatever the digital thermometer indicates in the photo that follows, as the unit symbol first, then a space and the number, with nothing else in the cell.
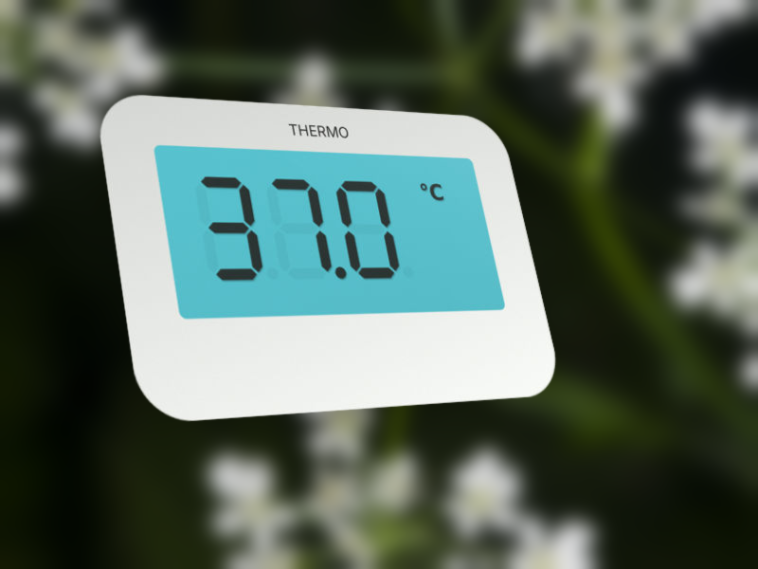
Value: °C 37.0
